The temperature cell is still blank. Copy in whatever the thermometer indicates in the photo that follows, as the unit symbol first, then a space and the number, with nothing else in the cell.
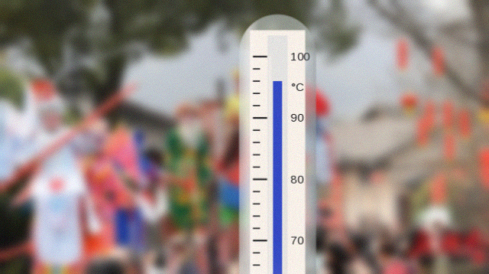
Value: °C 96
